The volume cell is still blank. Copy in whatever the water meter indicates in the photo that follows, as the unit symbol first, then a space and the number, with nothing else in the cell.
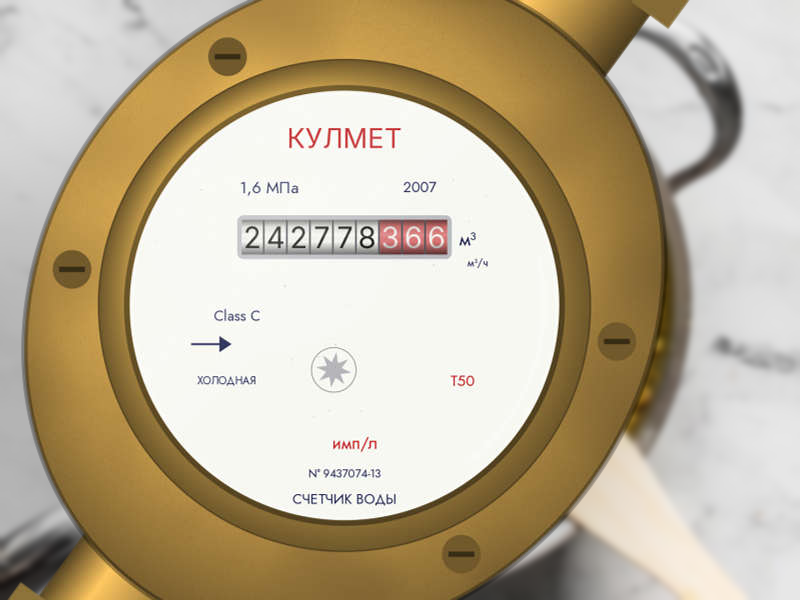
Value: m³ 242778.366
